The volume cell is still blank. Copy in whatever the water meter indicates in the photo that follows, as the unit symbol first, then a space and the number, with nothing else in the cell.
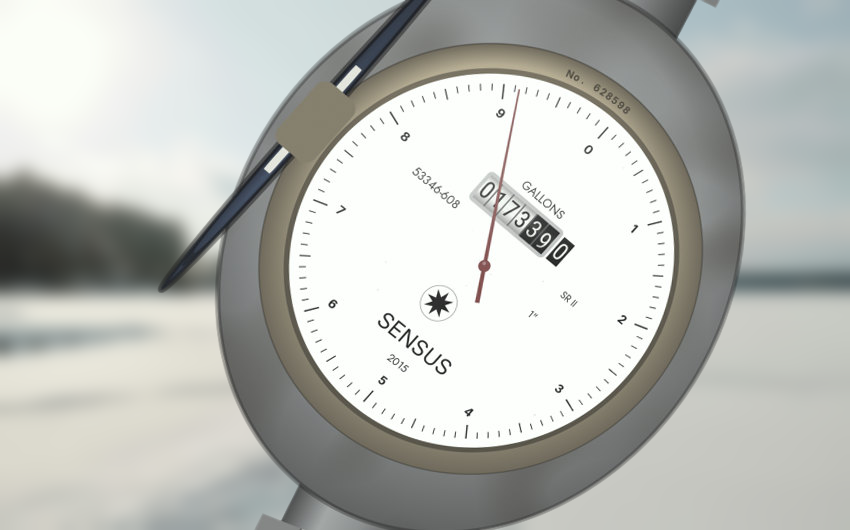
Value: gal 173389.1
